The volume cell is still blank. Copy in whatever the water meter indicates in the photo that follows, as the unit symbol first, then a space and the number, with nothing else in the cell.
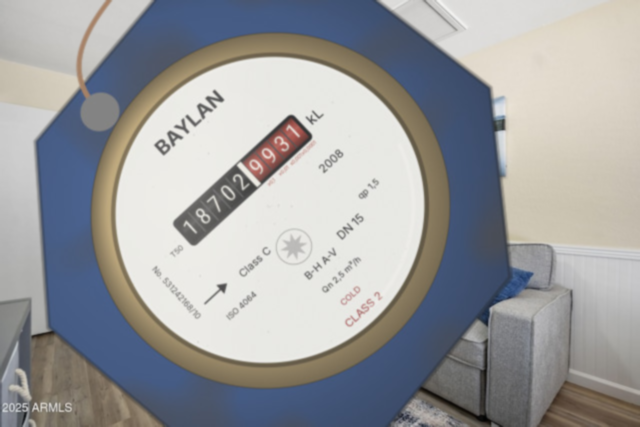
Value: kL 18702.9931
